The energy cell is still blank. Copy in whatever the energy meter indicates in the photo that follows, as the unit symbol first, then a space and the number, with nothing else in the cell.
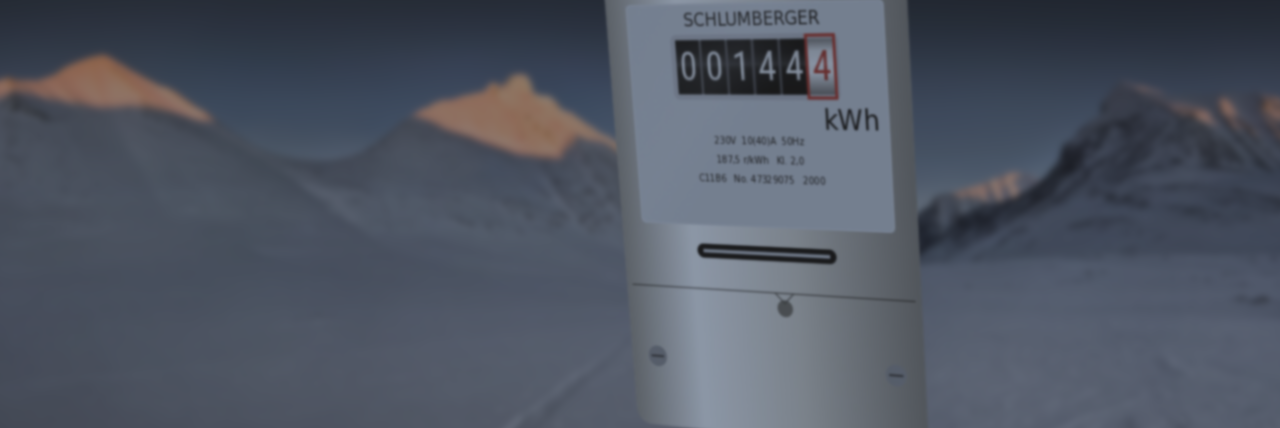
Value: kWh 144.4
